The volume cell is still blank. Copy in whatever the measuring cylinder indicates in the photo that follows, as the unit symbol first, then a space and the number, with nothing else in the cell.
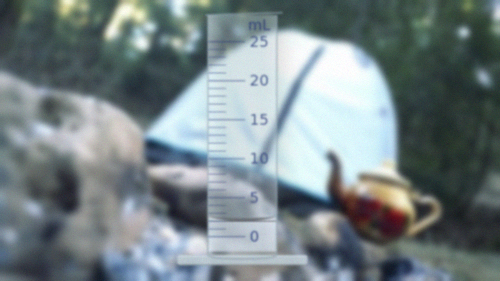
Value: mL 2
